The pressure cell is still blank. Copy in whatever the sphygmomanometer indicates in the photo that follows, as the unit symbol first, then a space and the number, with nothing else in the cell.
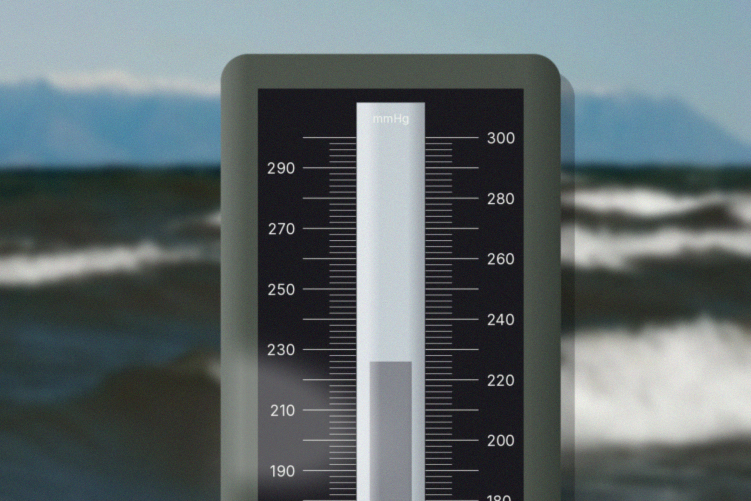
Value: mmHg 226
